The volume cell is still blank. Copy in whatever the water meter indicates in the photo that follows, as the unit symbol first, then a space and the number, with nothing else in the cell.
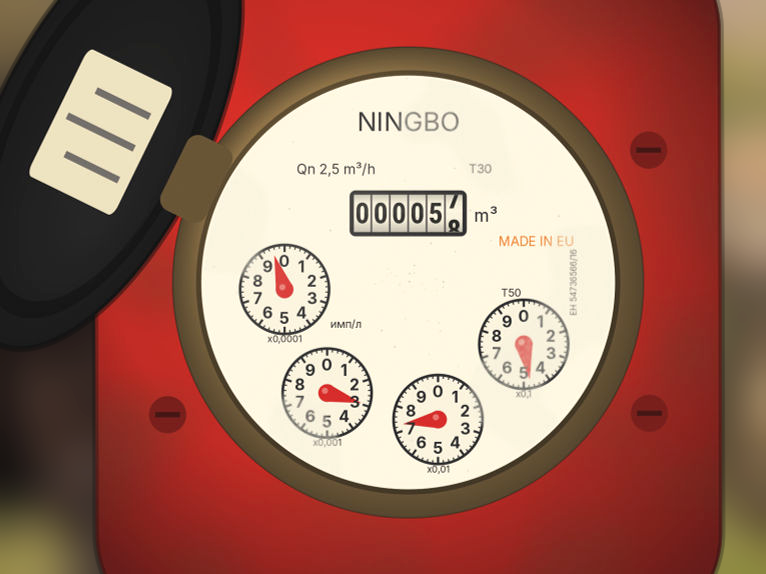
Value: m³ 57.4729
